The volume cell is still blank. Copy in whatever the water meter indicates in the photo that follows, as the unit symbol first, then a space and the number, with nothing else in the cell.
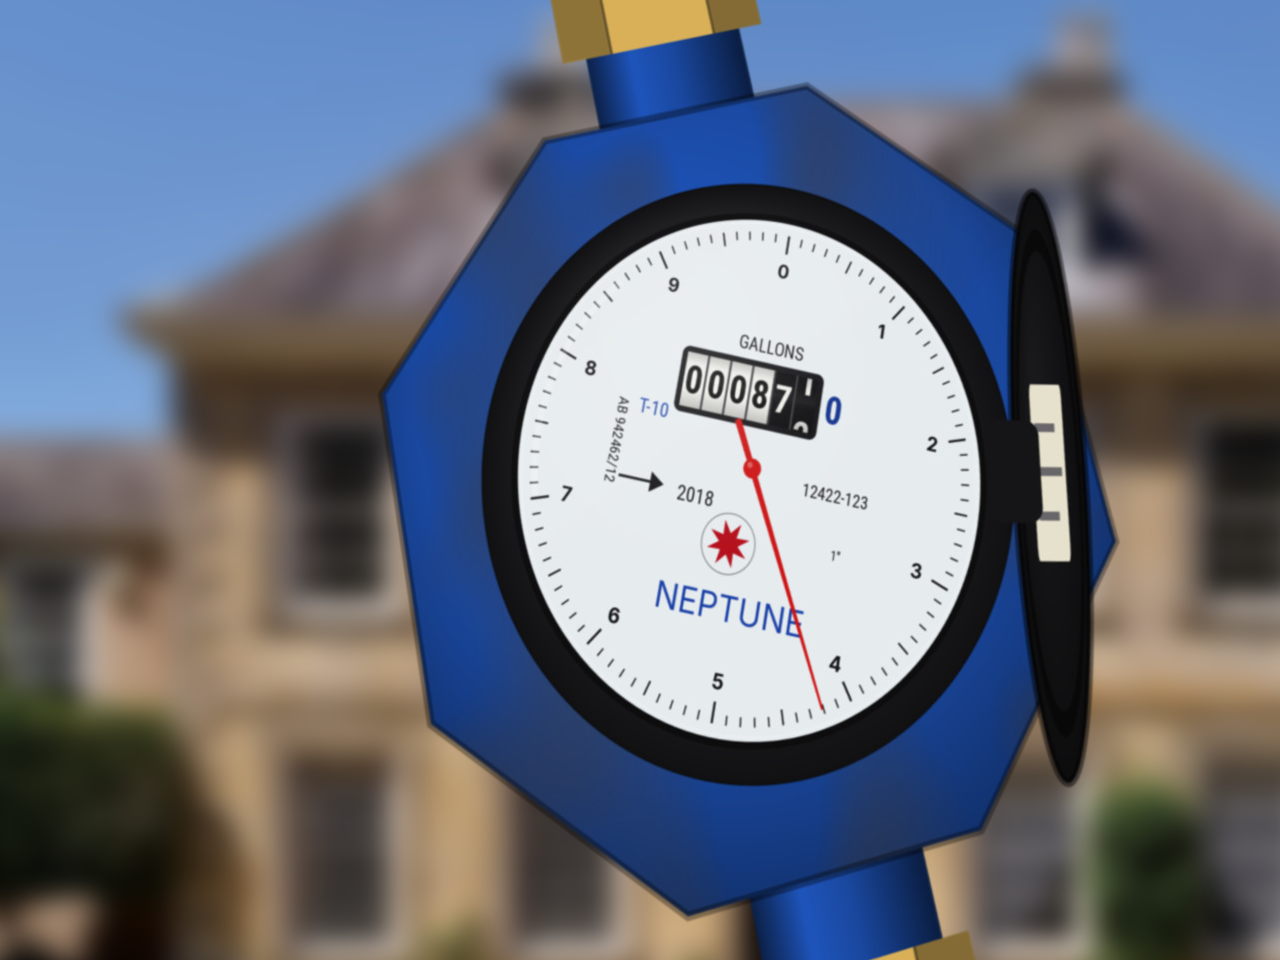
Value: gal 8714.2
